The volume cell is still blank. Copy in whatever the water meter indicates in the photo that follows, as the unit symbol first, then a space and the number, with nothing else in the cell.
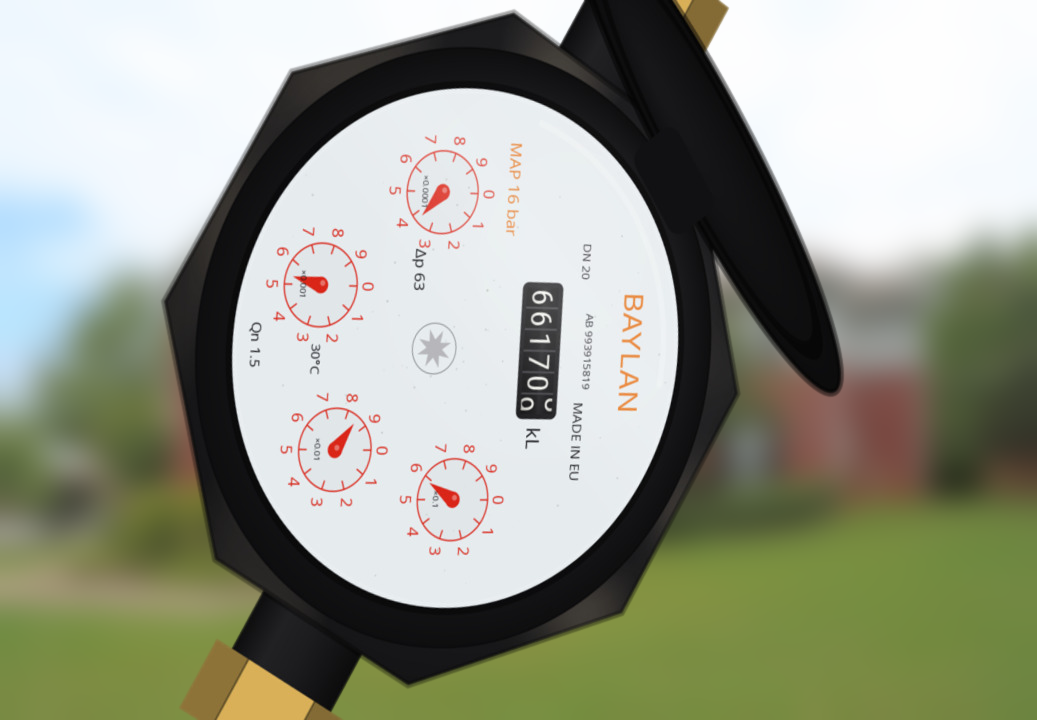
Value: kL 661708.5853
